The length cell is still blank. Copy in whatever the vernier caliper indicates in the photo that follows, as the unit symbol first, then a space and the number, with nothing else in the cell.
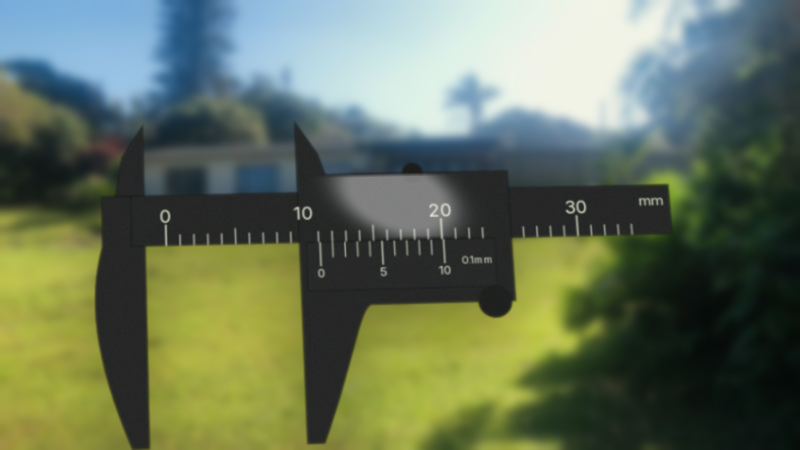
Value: mm 11.1
